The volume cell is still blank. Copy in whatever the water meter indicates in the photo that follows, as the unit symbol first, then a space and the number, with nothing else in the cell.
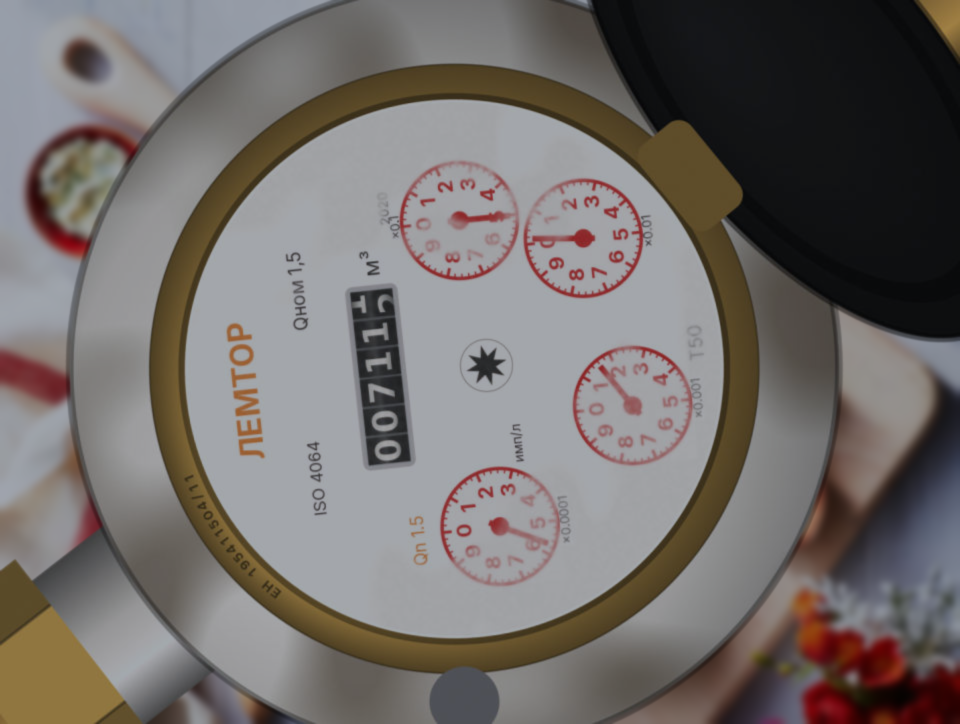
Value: m³ 7111.5015
